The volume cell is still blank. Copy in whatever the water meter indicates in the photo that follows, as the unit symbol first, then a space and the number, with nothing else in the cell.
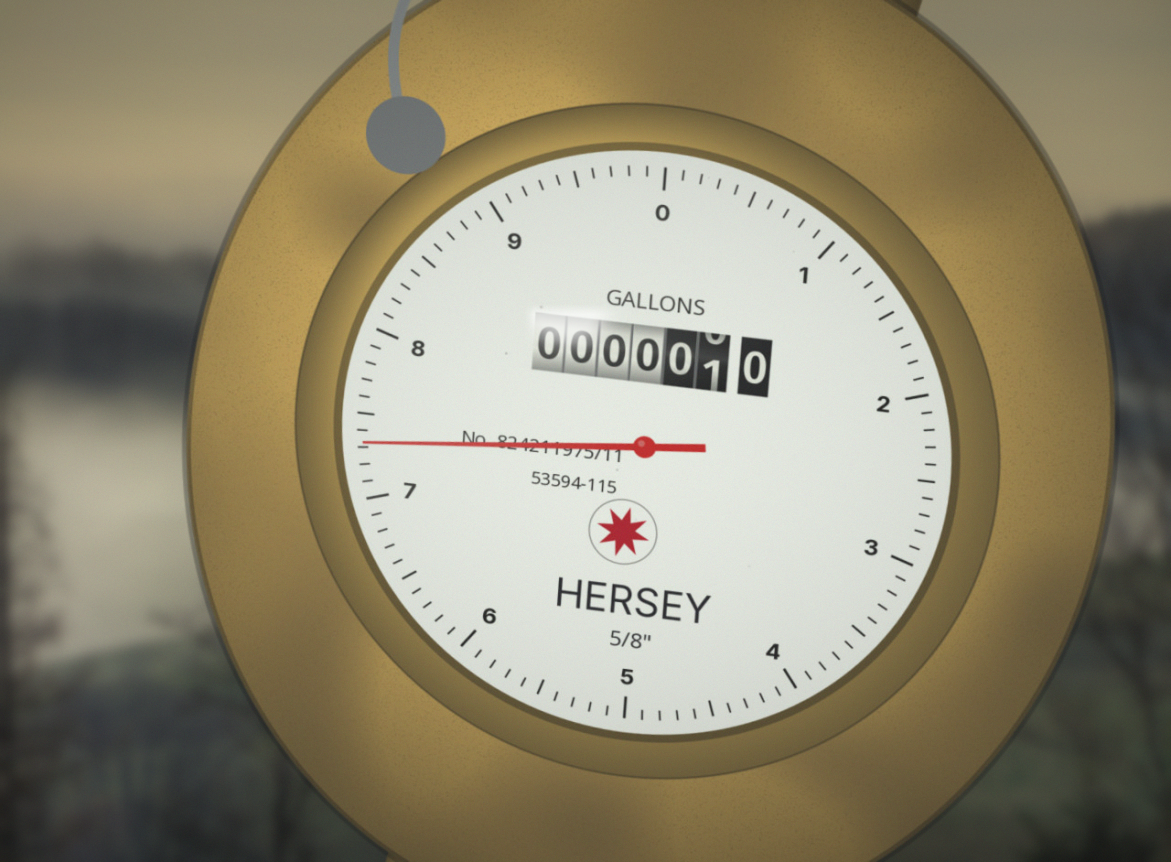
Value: gal 7.3
